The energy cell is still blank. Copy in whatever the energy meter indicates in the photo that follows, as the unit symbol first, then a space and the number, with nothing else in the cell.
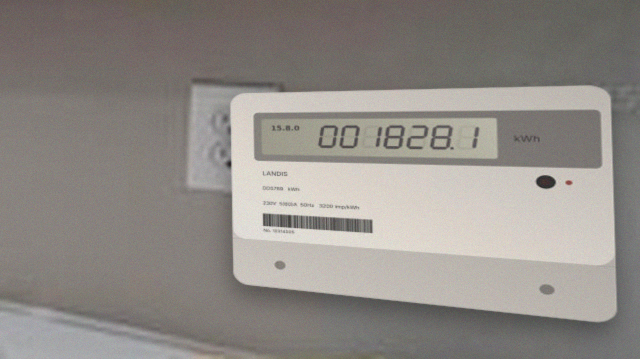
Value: kWh 1828.1
